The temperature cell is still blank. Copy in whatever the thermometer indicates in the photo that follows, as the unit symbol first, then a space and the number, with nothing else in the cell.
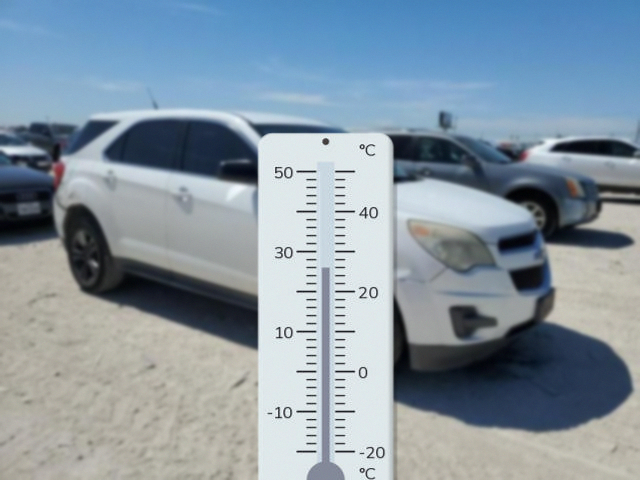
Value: °C 26
